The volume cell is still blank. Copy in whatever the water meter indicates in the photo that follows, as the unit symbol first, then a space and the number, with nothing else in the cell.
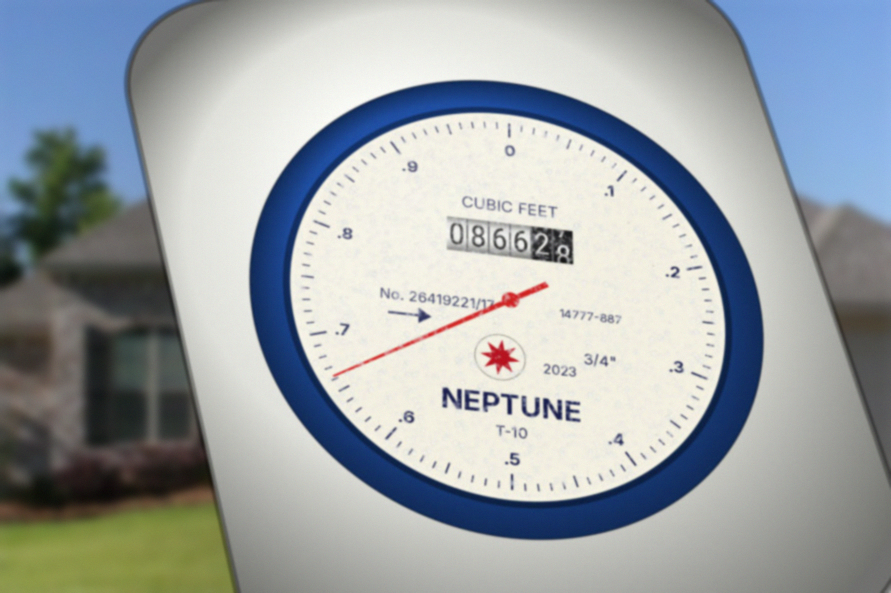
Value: ft³ 86627.66
